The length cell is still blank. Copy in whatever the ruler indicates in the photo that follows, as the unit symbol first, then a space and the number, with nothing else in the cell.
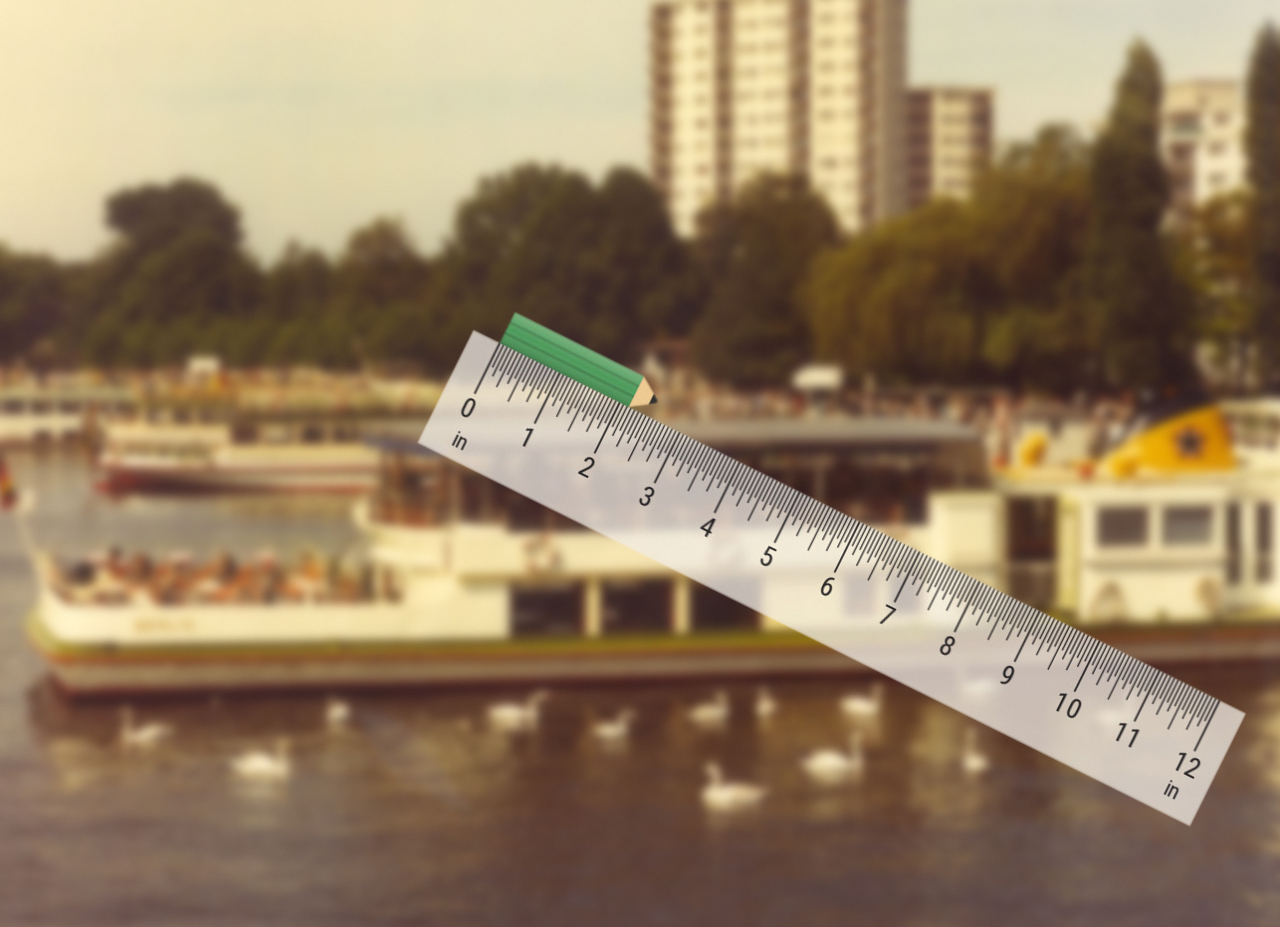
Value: in 2.5
